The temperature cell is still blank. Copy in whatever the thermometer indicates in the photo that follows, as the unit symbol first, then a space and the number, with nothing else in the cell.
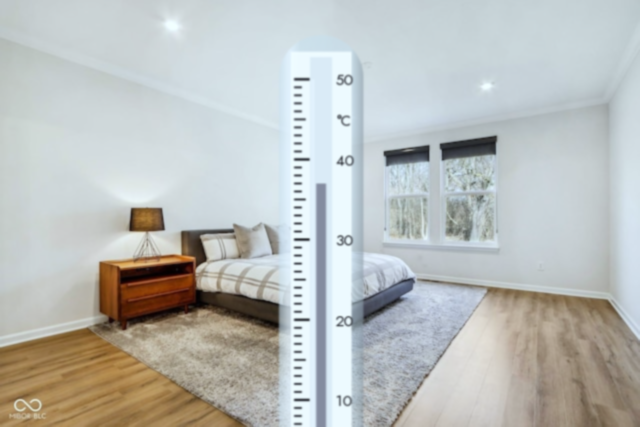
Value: °C 37
